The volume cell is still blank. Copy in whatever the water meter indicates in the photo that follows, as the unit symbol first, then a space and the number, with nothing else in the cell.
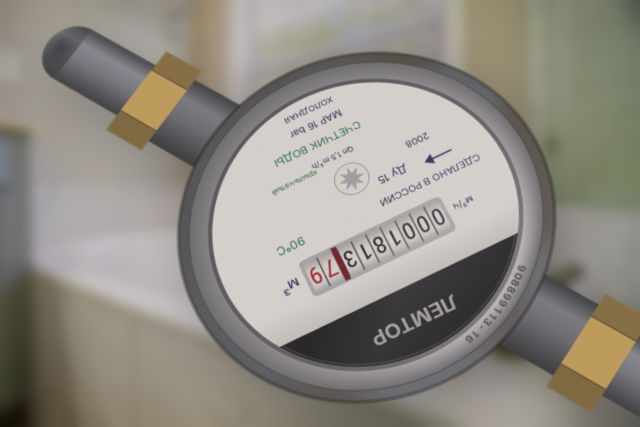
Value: m³ 1813.79
